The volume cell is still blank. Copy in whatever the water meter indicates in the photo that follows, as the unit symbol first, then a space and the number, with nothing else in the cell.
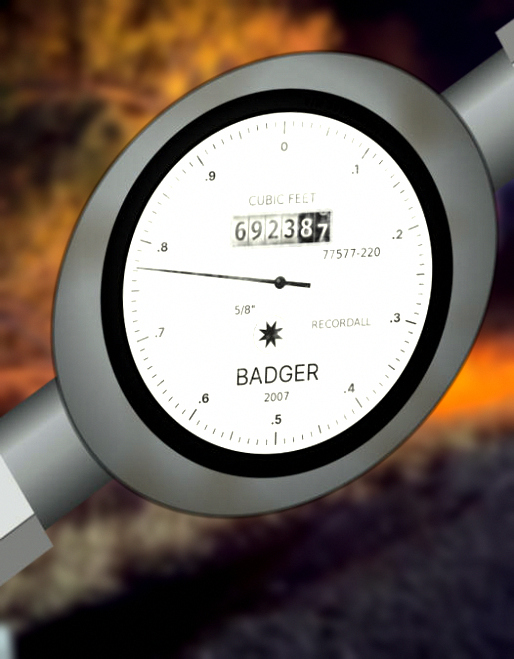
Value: ft³ 692386.77
